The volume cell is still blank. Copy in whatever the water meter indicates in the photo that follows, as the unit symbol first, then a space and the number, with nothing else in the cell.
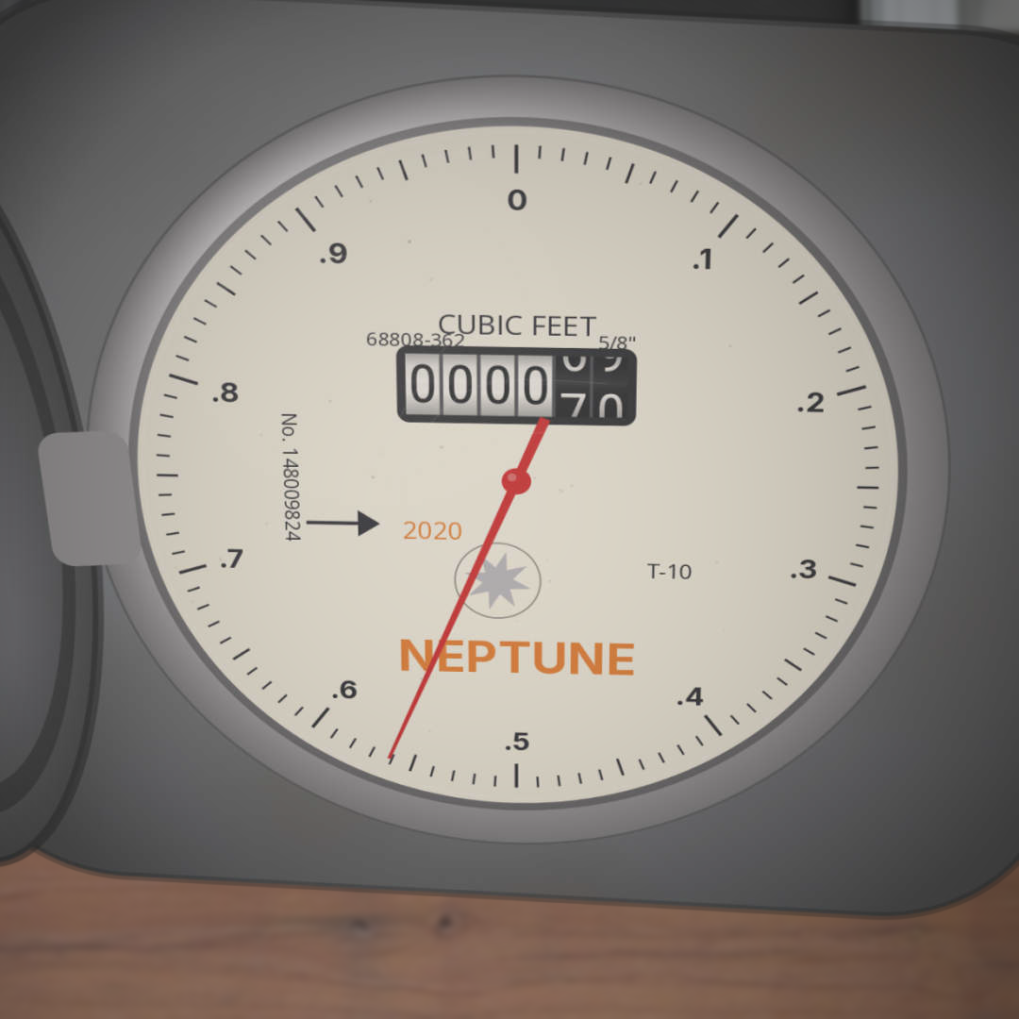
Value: ft³ 69.56
